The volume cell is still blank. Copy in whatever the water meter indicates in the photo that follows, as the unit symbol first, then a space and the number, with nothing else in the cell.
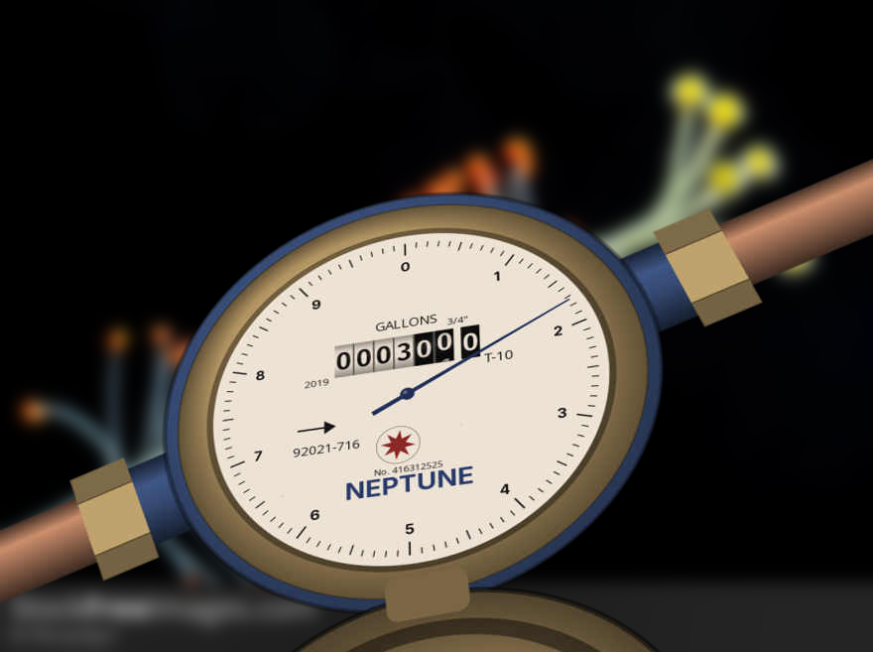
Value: gal 3001.7
